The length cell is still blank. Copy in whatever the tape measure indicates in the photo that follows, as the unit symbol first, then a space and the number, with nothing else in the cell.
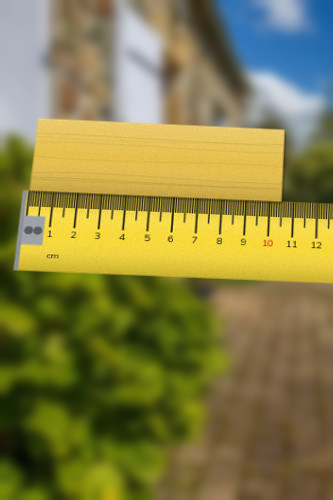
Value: cm 10.5
